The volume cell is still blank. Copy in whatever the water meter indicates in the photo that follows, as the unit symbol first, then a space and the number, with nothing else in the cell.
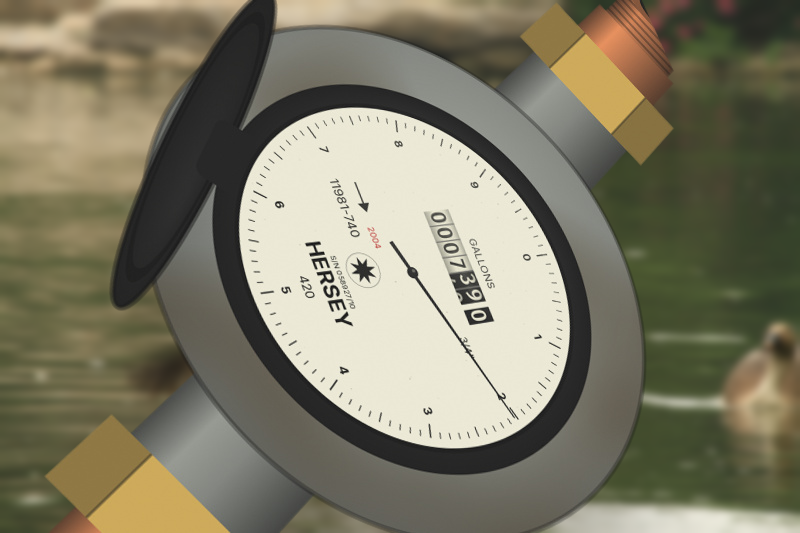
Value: gal 7392.0
